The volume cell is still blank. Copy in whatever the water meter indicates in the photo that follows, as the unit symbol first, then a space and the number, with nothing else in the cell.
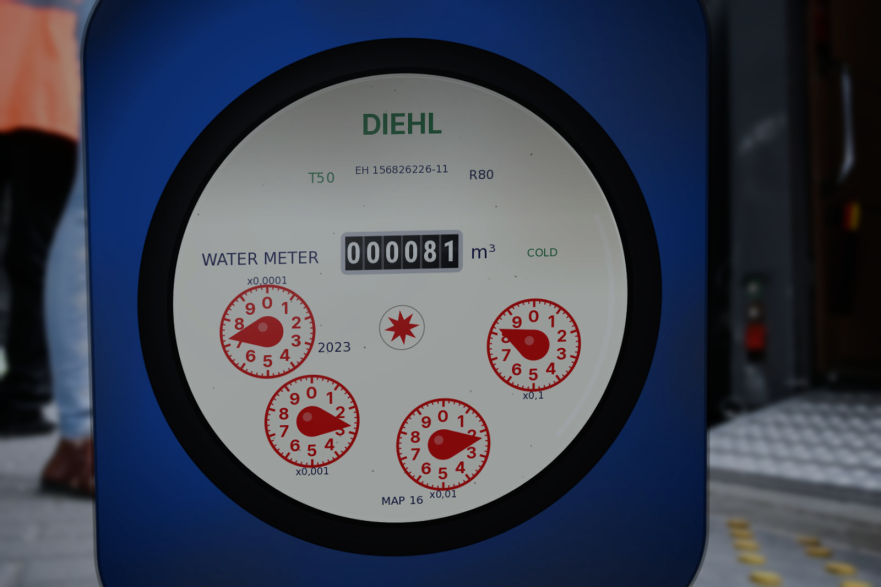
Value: m³ 81.8227
